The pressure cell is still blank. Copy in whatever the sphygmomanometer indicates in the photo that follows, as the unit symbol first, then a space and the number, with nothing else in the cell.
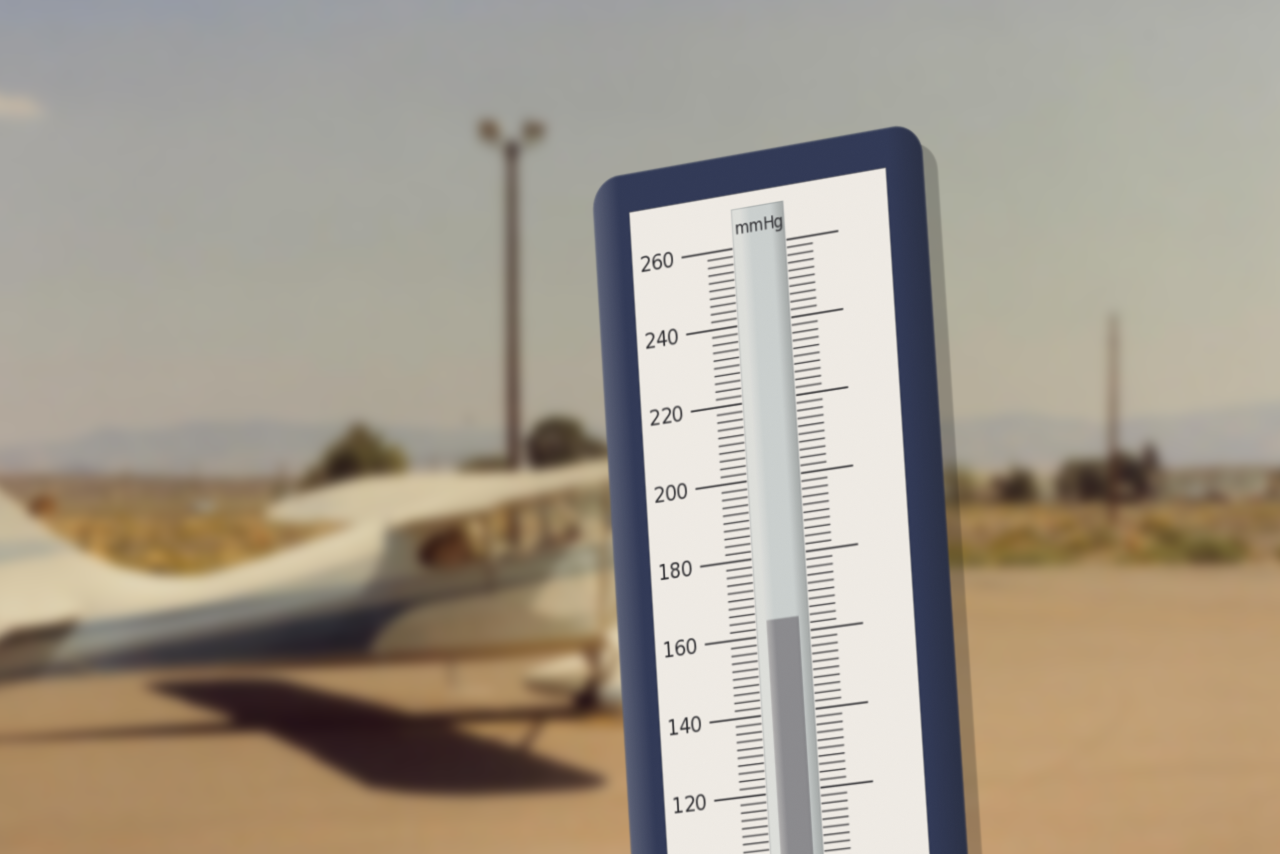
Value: mmHg 164
